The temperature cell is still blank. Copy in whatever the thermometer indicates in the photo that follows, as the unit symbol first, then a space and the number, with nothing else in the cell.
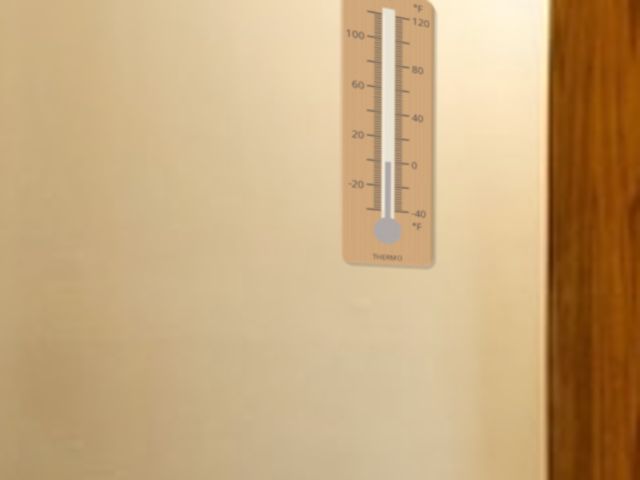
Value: °F 0
